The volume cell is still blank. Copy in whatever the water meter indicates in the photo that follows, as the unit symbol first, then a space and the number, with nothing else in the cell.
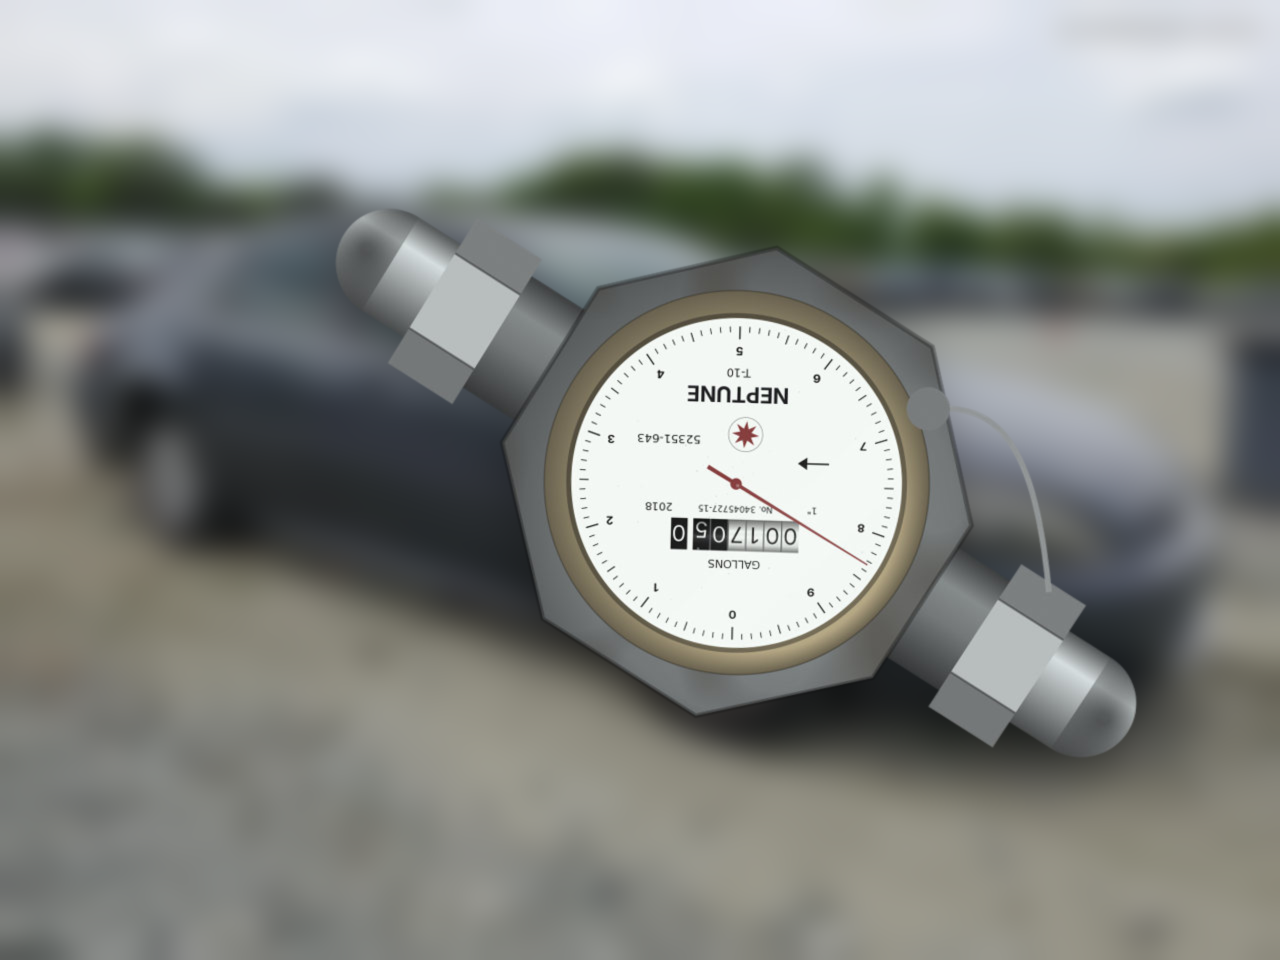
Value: gal 17048.3
